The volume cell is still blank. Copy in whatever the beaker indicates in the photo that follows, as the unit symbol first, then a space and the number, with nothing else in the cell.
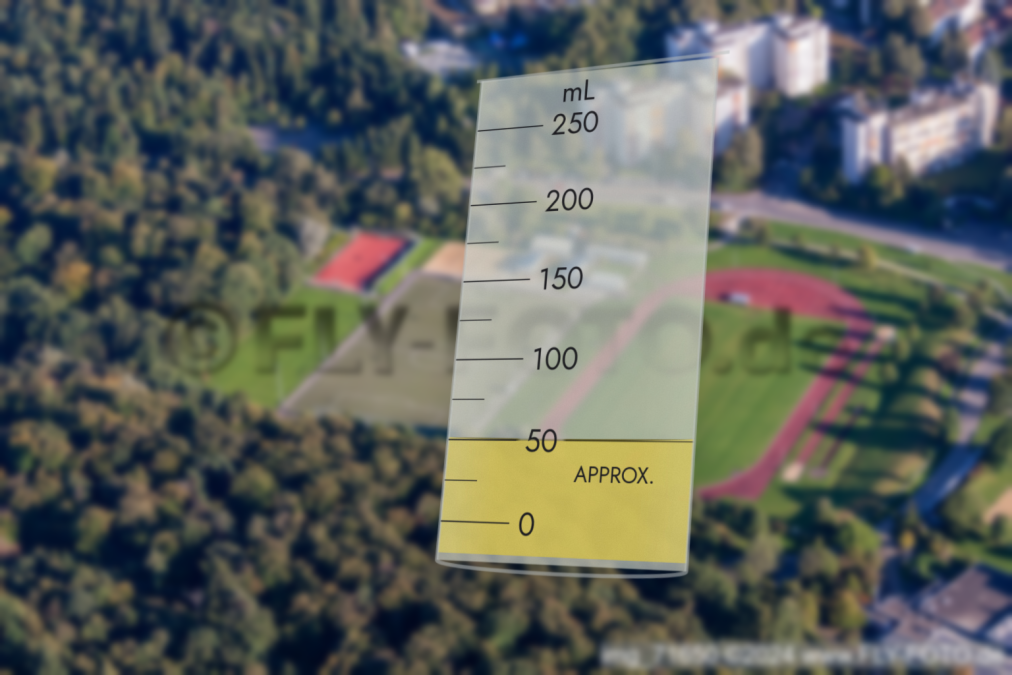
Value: mL 50
